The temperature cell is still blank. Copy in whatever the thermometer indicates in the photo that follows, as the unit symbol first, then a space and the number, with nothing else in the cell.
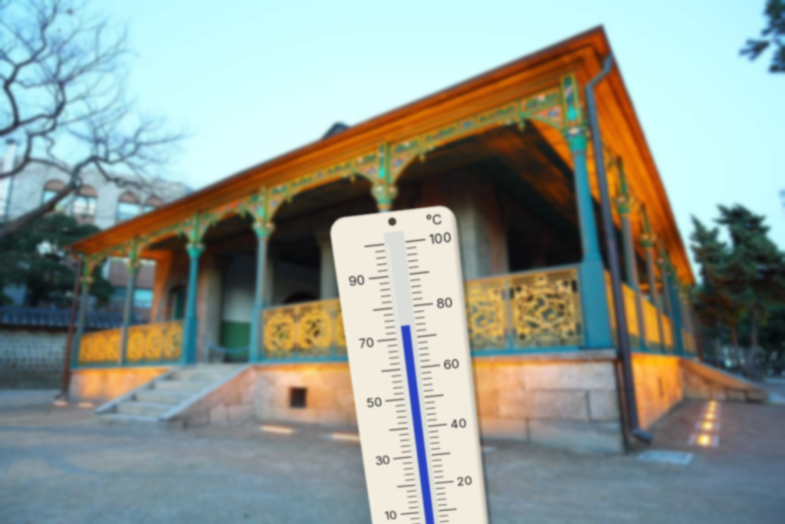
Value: °C 74
